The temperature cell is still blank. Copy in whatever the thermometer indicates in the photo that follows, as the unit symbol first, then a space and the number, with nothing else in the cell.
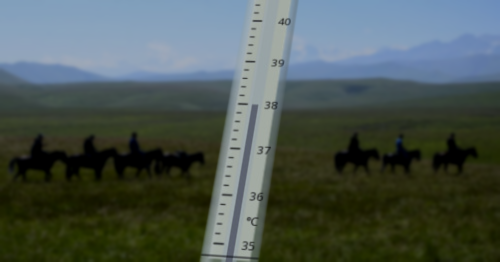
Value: °C 38
